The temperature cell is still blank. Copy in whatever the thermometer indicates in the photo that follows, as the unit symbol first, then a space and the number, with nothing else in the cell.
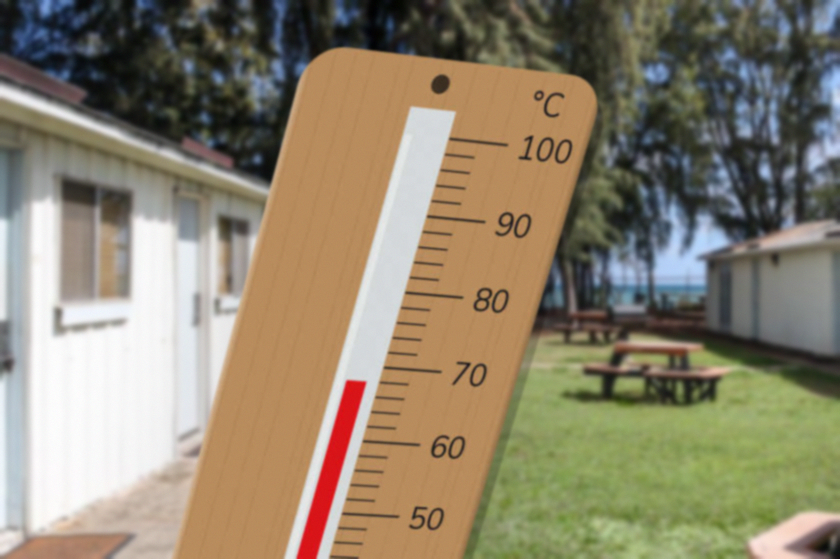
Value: °C 68
